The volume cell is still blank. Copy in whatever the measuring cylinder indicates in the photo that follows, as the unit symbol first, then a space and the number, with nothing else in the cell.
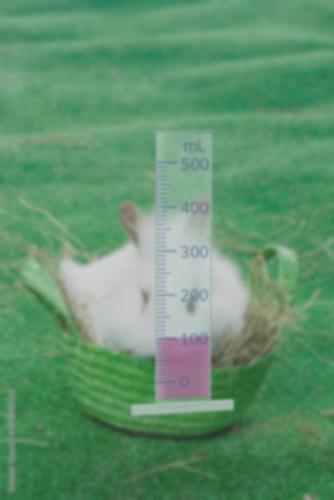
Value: mL 100
